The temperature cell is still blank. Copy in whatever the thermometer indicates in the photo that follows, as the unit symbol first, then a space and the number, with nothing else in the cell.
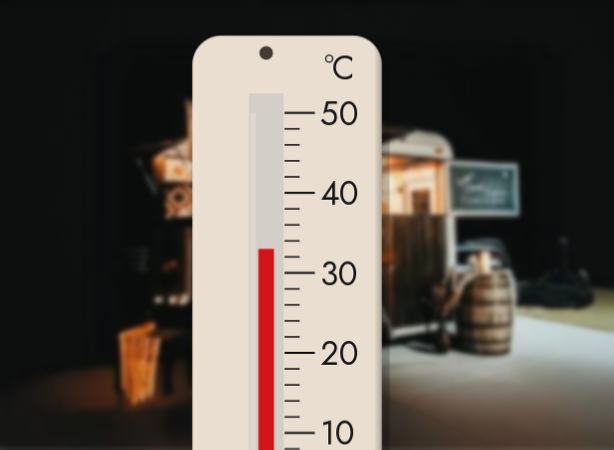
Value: °C 33
